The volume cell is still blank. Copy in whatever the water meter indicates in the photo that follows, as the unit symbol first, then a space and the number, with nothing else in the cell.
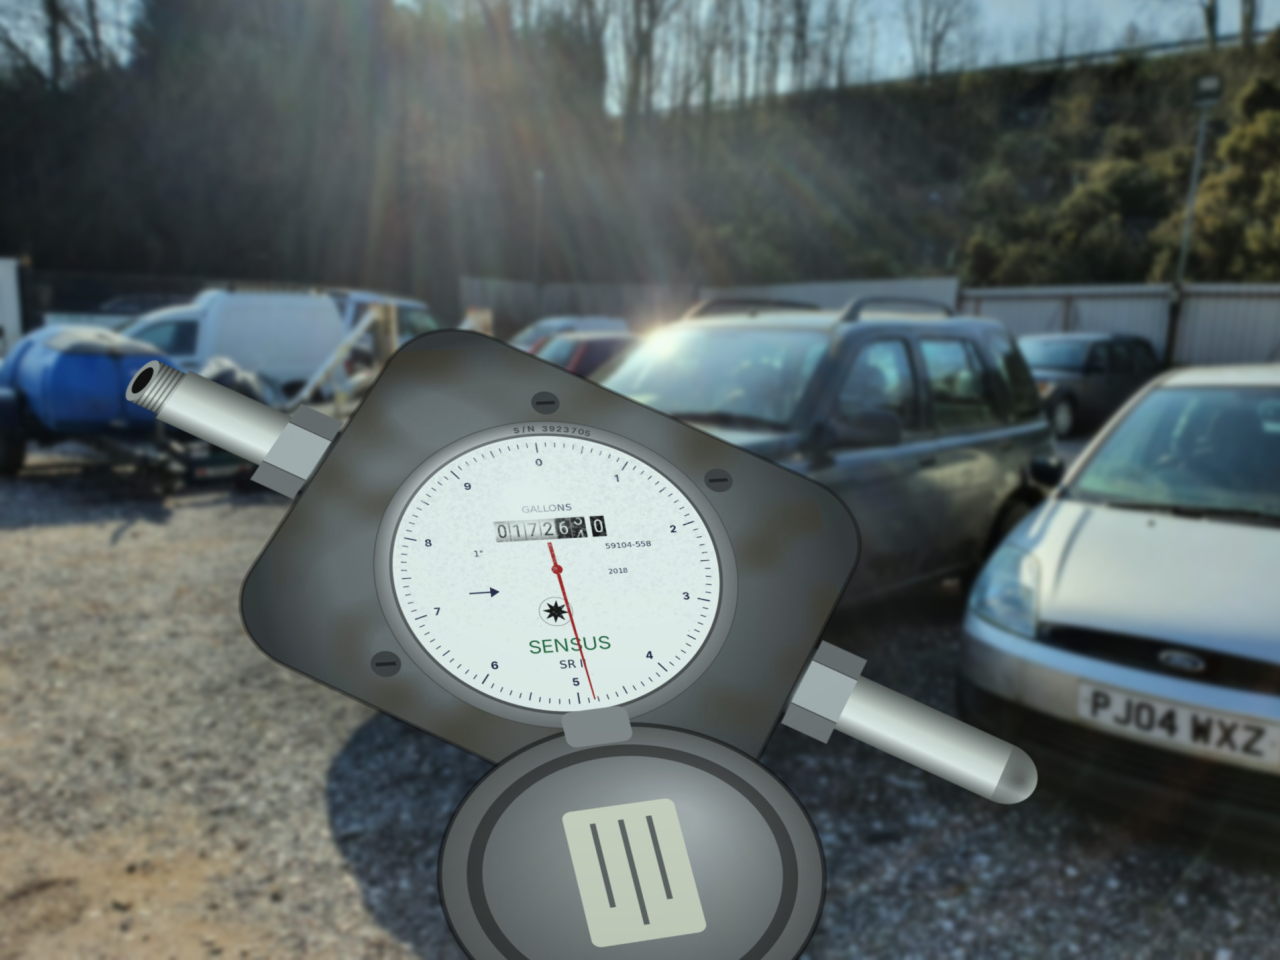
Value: gal 172634.8
